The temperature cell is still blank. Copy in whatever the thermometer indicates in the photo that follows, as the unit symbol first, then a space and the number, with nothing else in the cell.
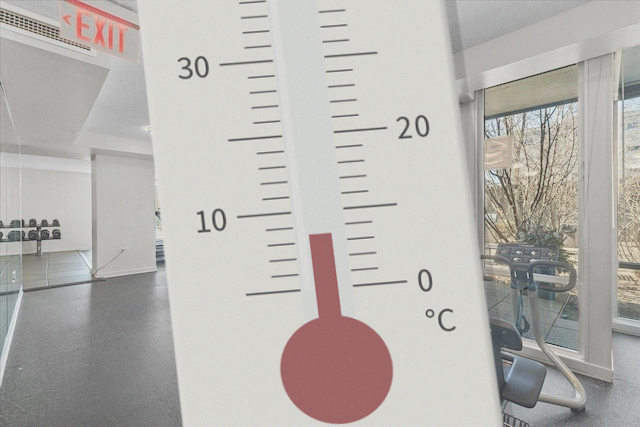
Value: °C 7
